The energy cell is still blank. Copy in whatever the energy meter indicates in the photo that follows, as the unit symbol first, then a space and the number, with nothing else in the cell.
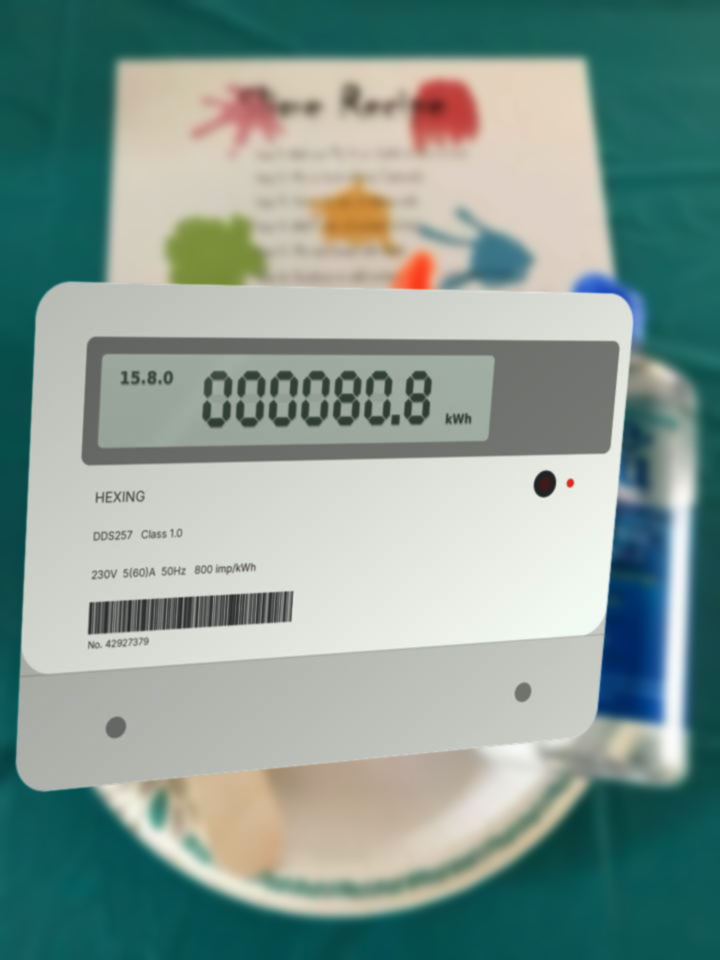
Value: kWh 80.8
